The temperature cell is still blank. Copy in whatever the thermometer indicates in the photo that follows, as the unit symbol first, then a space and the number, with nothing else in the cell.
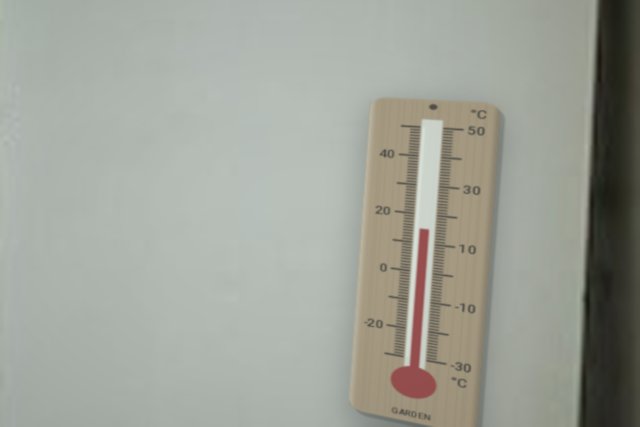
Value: °C 15
